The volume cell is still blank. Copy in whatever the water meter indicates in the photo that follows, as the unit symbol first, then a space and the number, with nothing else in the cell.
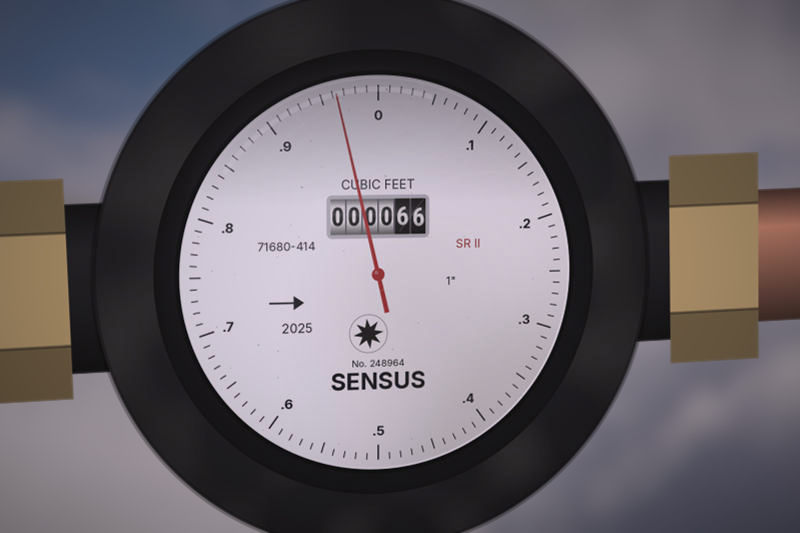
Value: ft³ 65.96
